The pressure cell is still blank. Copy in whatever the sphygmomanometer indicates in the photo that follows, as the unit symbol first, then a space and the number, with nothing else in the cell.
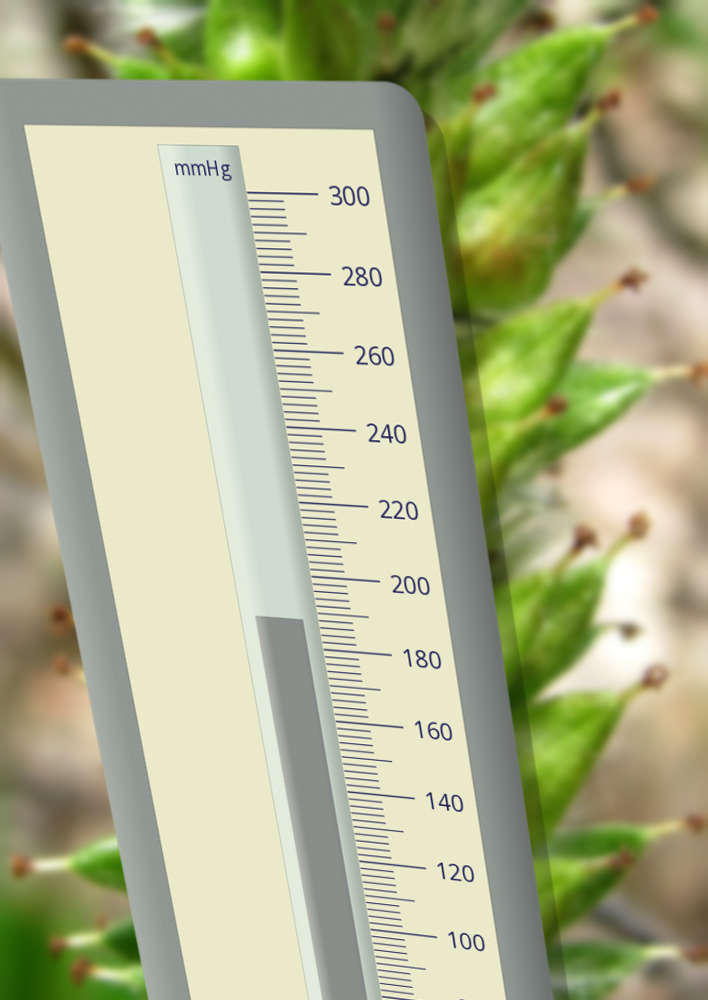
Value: mmHg 188
